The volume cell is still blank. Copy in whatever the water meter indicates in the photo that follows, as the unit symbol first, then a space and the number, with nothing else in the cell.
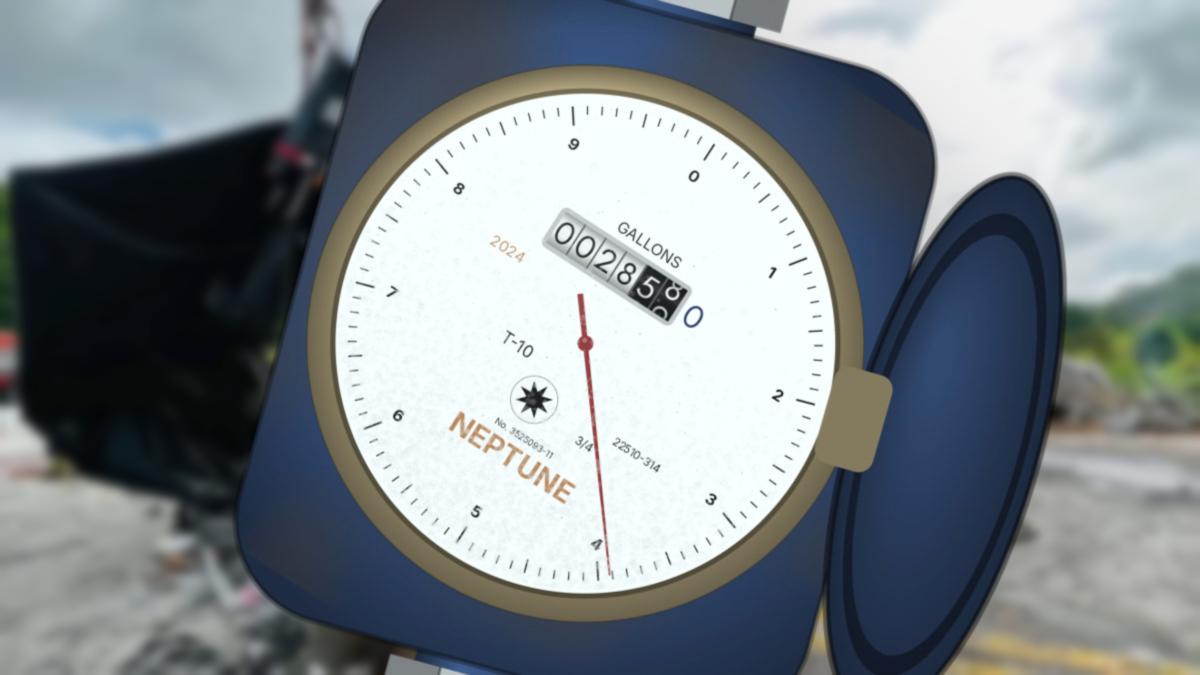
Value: gal 28583.9
